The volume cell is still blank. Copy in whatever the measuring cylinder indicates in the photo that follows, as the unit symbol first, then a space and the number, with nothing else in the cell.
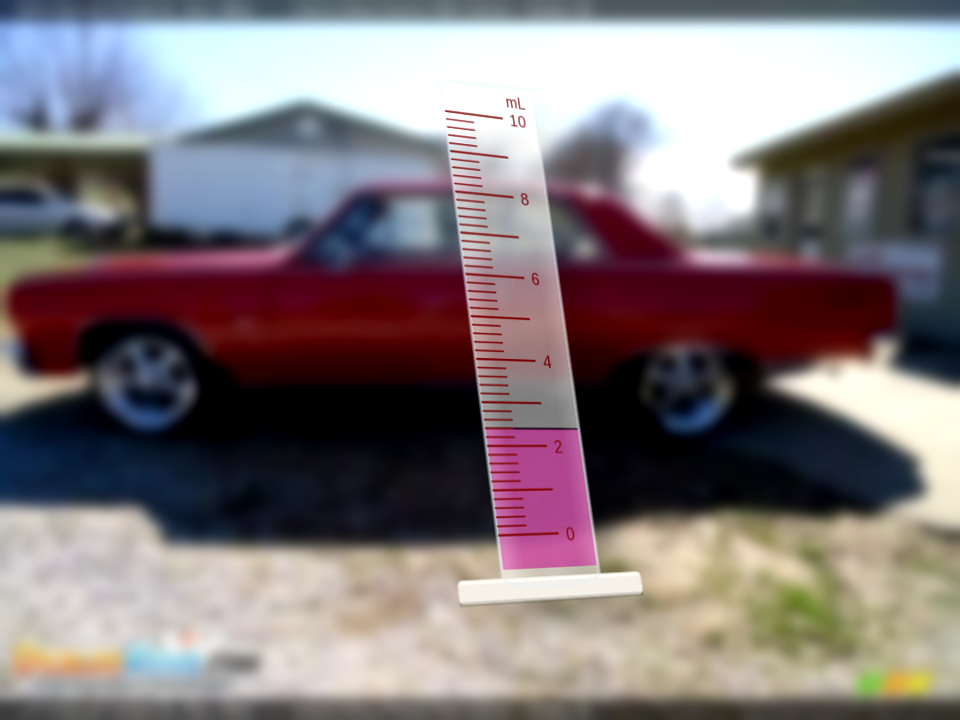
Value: mL 2.4
